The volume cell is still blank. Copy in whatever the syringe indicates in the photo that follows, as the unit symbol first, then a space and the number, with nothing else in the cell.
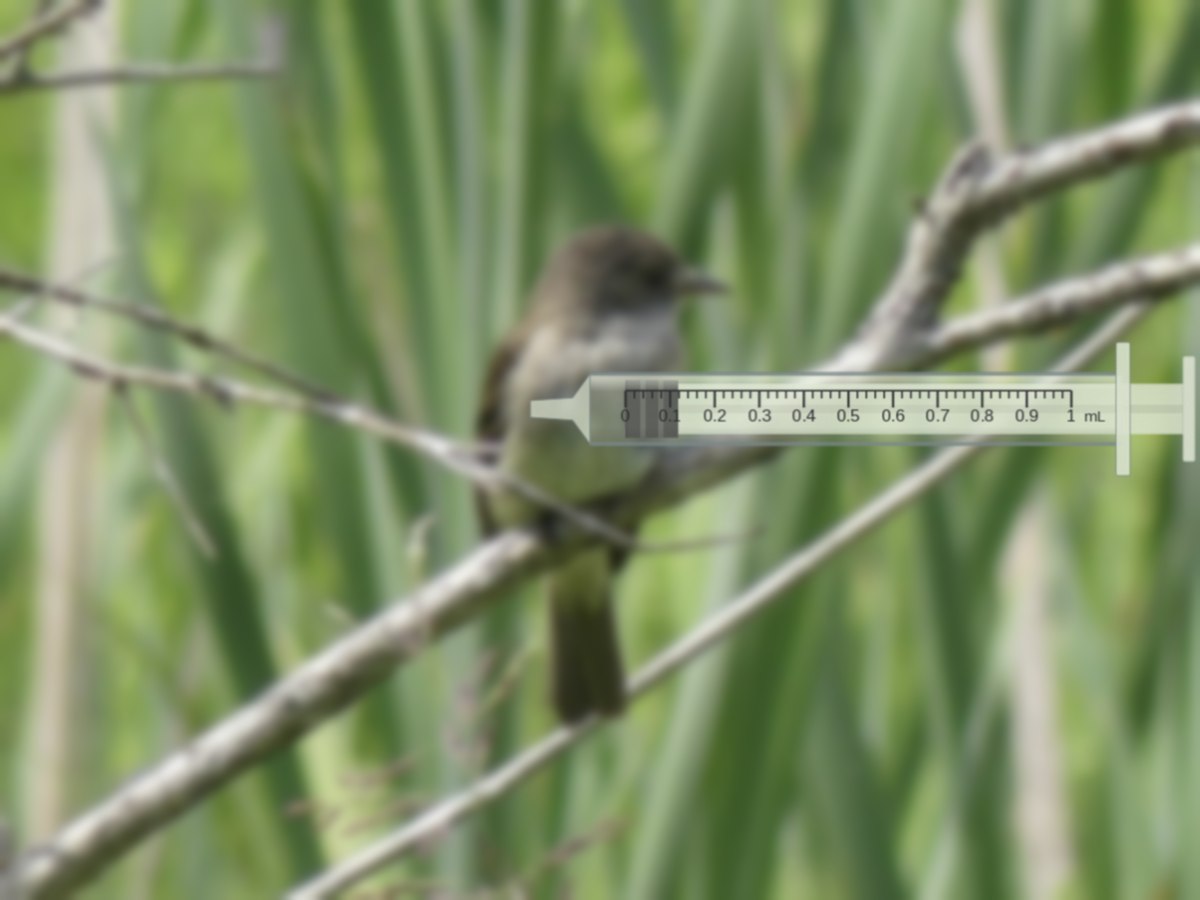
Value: mL 0
